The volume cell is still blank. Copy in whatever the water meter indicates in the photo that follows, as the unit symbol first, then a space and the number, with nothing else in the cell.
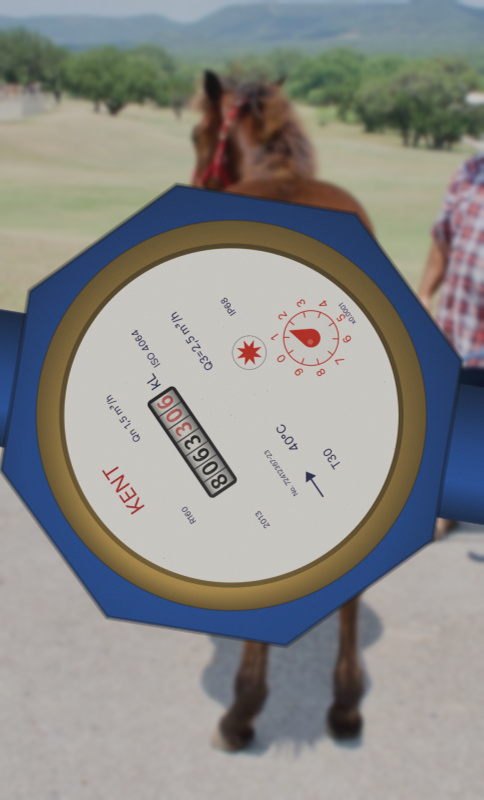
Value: kL 8063.3061
